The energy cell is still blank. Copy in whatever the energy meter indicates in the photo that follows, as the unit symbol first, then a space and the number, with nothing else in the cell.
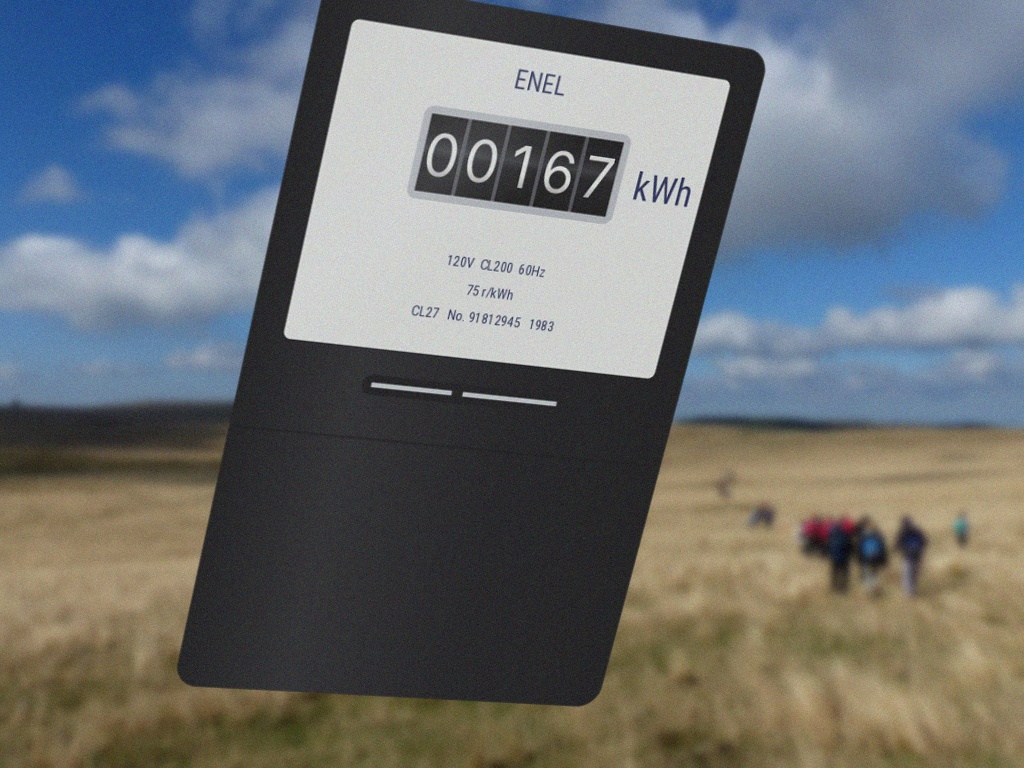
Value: kWh 167
